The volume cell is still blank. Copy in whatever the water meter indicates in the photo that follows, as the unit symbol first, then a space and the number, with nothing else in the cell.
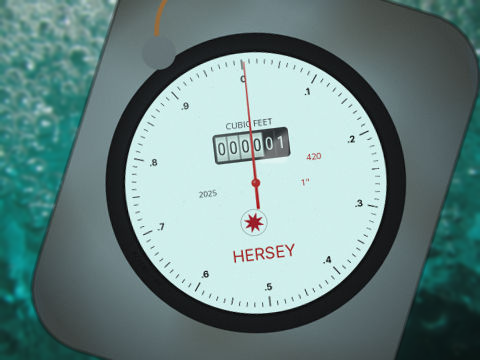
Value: ft³ 1.00
